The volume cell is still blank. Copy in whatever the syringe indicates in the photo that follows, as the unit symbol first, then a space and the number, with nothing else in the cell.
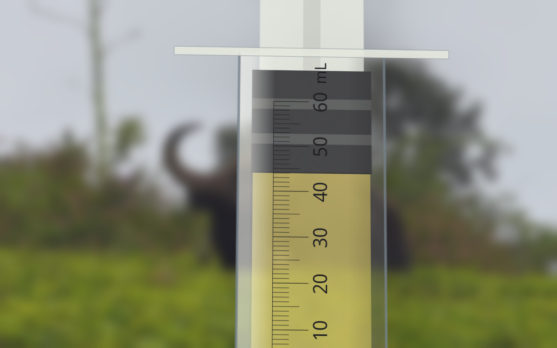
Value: mL 44
